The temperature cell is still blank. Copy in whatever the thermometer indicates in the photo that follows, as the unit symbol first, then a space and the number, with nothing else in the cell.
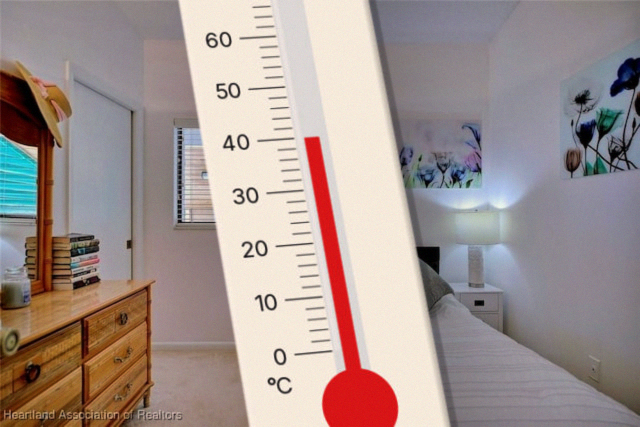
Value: °C 40
